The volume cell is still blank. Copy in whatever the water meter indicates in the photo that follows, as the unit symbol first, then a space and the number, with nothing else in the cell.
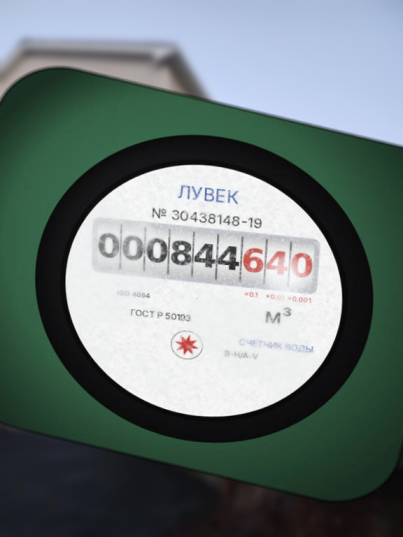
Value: m³ 844.640
